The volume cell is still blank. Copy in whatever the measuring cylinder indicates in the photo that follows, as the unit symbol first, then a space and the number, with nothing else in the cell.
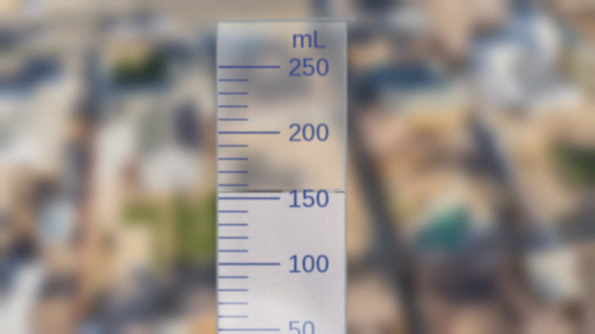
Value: mL 155
